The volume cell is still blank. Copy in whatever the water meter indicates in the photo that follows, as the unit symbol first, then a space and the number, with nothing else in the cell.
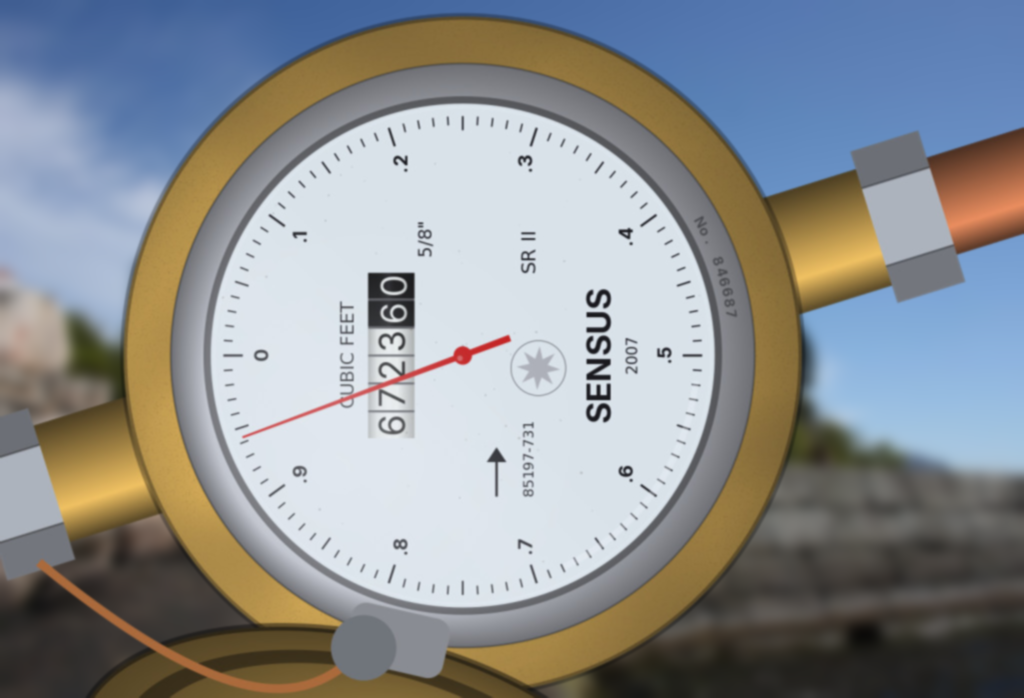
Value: ft³ 672359.94
